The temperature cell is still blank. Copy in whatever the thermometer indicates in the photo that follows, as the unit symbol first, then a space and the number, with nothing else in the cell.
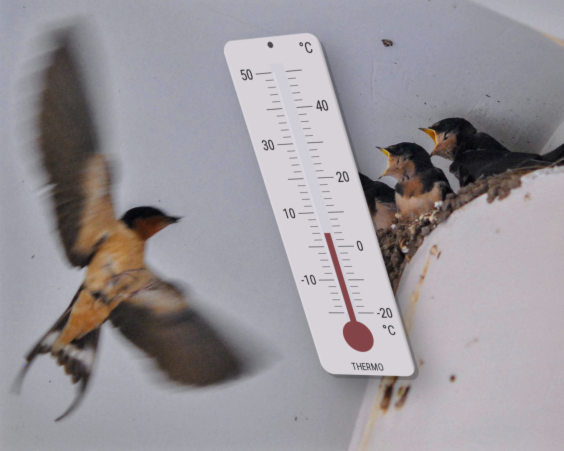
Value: °C 4
